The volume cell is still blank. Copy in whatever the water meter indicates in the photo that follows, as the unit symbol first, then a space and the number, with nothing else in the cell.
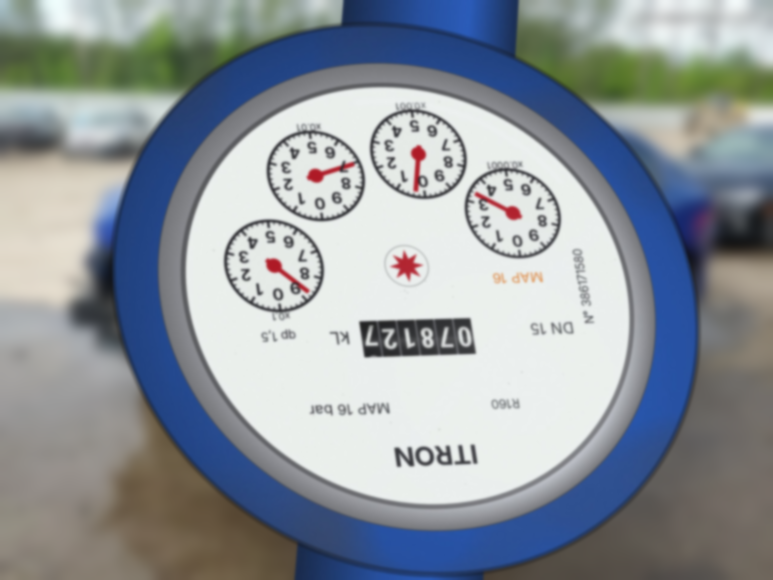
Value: kL 78126.8703
